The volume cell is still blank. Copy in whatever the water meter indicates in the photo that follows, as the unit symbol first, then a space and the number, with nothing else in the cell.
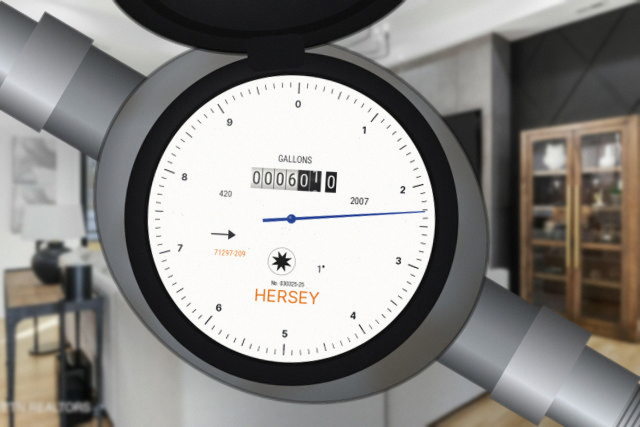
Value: gal 6012.3
